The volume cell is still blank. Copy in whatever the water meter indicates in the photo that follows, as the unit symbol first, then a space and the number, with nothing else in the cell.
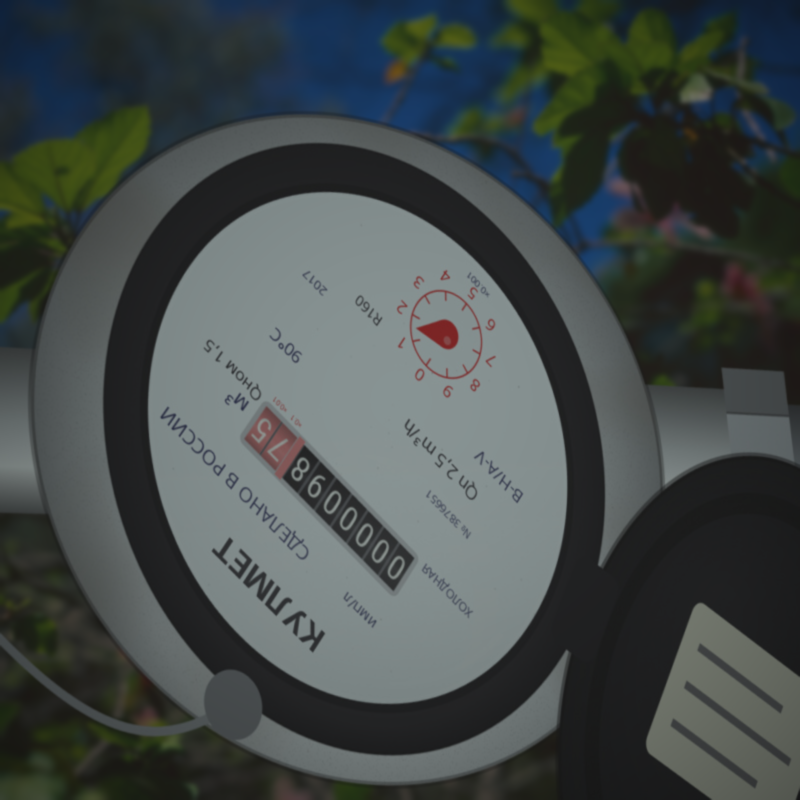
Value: m³ 98.751
